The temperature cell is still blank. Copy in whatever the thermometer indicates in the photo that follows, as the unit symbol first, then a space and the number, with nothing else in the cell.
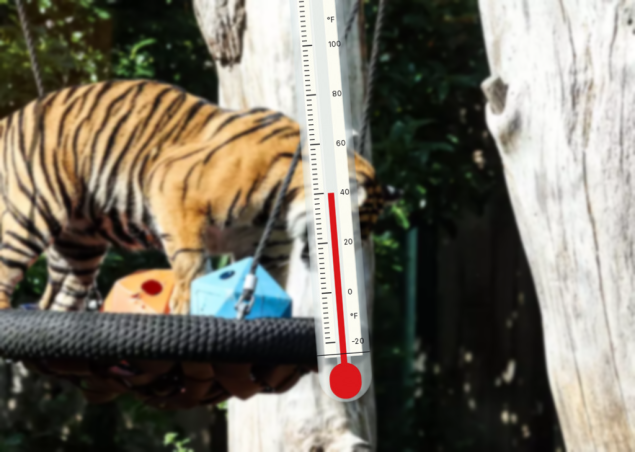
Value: °F 40
